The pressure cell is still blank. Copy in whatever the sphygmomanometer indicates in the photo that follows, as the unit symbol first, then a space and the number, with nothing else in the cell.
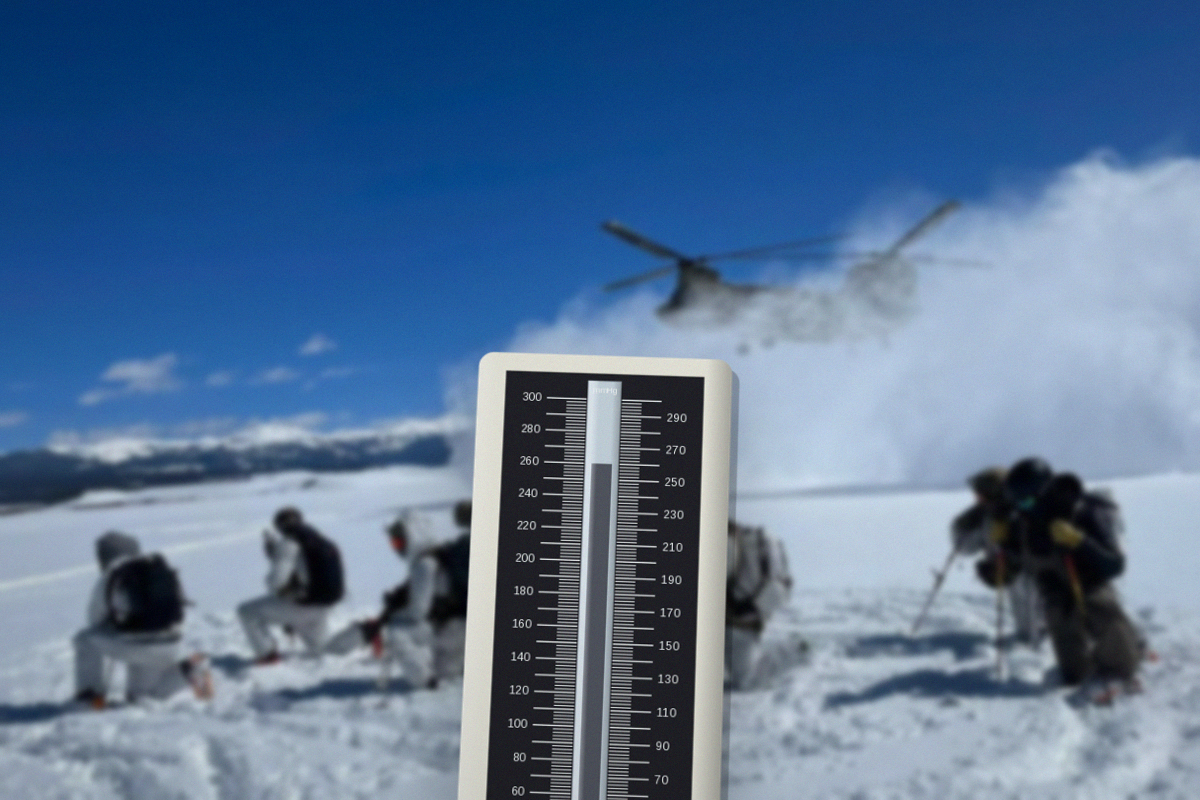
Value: mmHg 260
